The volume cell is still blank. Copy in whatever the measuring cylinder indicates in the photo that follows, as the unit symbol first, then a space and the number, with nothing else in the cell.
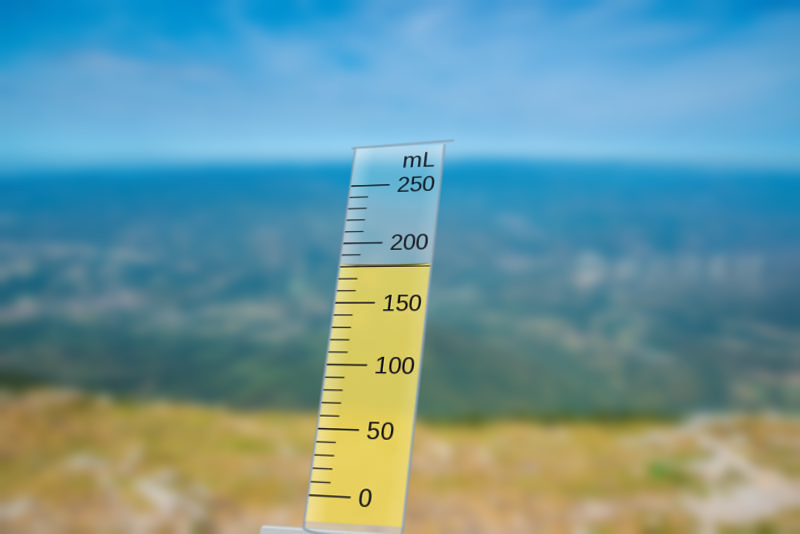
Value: mL 180
